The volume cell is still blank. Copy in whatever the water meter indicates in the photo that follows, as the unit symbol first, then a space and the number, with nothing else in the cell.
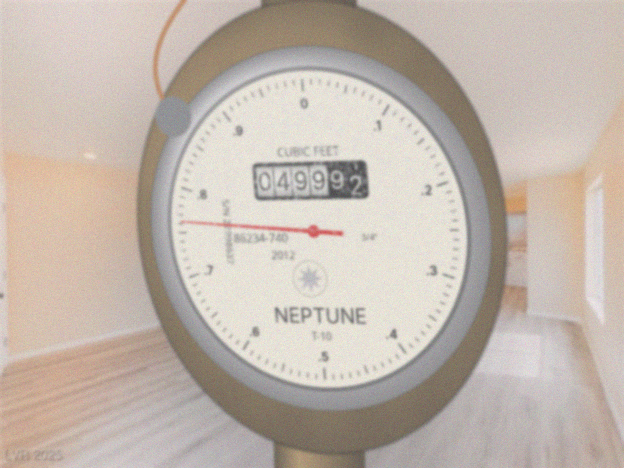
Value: ft³ 49991.76
